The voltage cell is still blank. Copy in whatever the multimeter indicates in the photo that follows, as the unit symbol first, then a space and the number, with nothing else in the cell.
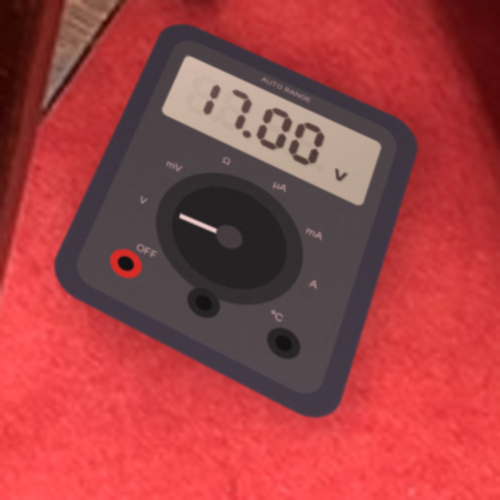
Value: V 17.00
